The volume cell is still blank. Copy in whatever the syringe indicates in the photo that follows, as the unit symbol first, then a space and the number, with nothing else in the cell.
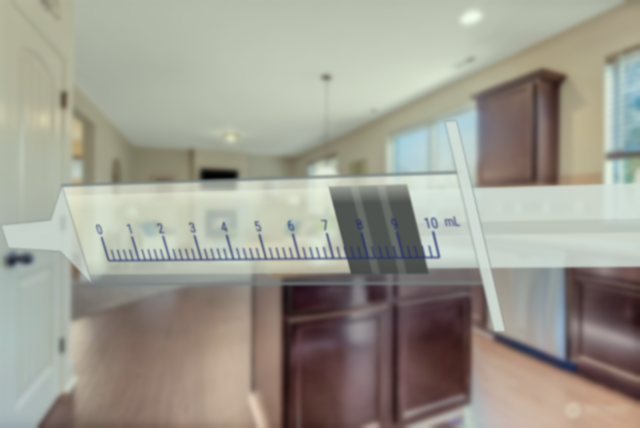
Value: mL 7.4
